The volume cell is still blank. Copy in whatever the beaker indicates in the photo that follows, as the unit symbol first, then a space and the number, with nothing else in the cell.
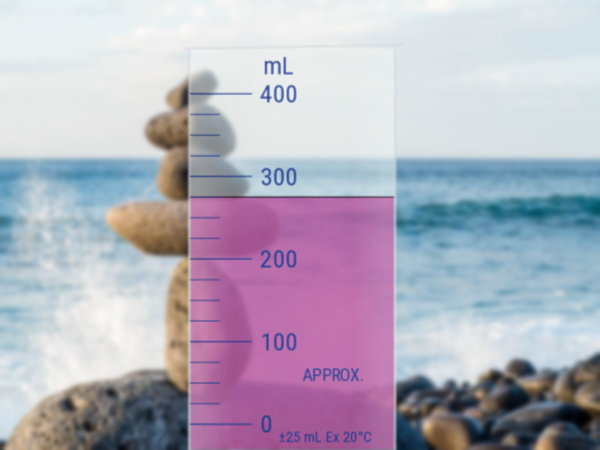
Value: mL 275
